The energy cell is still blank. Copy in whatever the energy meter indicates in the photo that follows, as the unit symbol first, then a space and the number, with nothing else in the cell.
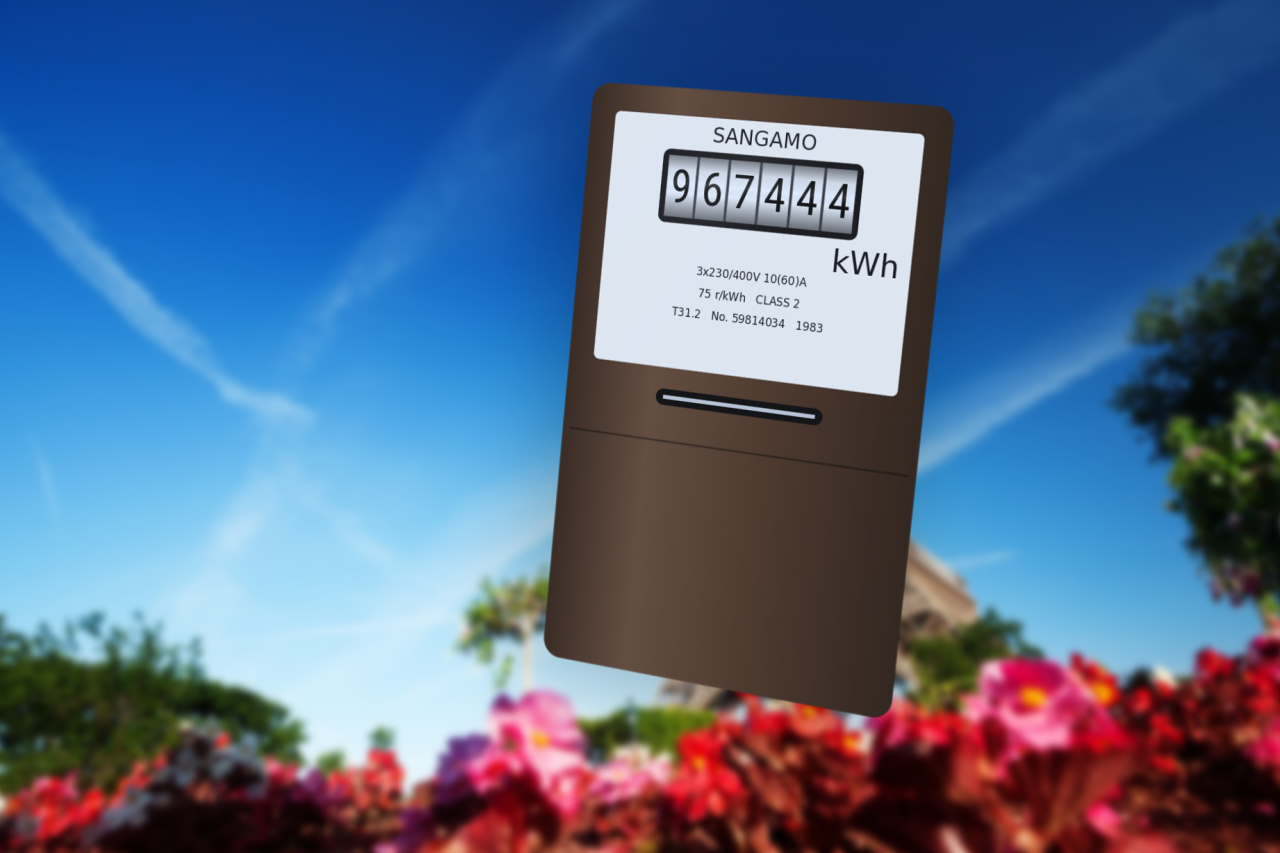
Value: kWh 967444
